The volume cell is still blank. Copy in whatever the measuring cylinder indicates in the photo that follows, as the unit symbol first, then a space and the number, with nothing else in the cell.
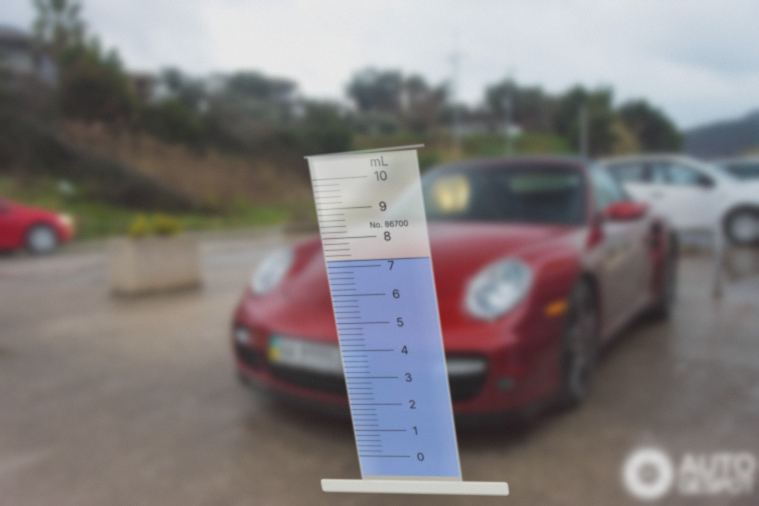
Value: mL 7.2
